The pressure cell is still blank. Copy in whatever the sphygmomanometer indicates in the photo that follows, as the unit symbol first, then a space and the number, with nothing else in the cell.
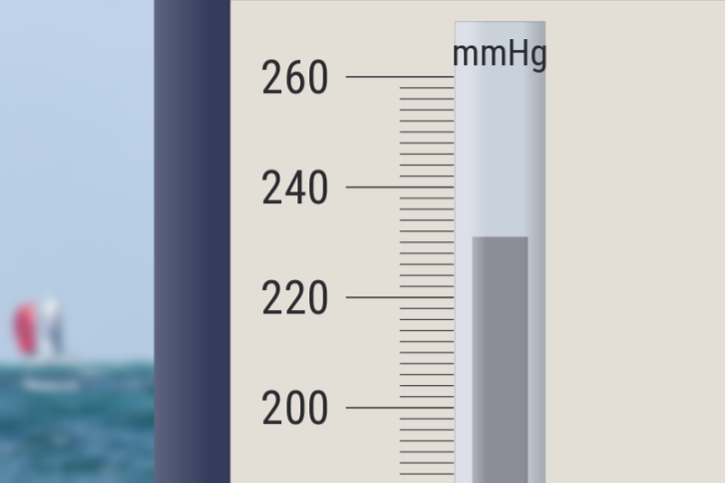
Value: mmHg 231
